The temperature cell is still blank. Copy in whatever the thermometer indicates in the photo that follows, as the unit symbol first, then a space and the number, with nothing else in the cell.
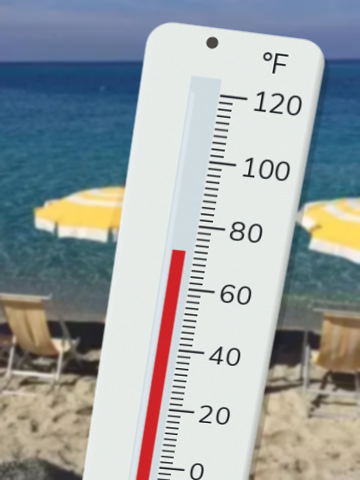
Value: °F 72
